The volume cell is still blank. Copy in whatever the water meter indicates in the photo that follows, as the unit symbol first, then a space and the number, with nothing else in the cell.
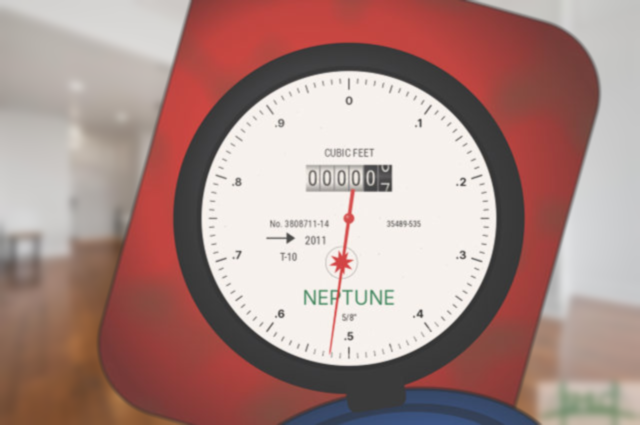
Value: ft³ 6.52
